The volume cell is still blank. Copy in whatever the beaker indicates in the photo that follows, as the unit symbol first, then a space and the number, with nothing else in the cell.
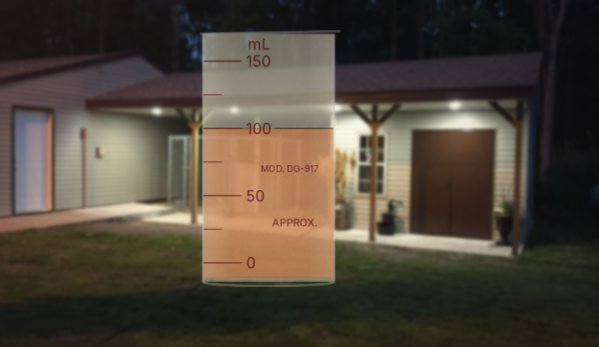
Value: mL 100
